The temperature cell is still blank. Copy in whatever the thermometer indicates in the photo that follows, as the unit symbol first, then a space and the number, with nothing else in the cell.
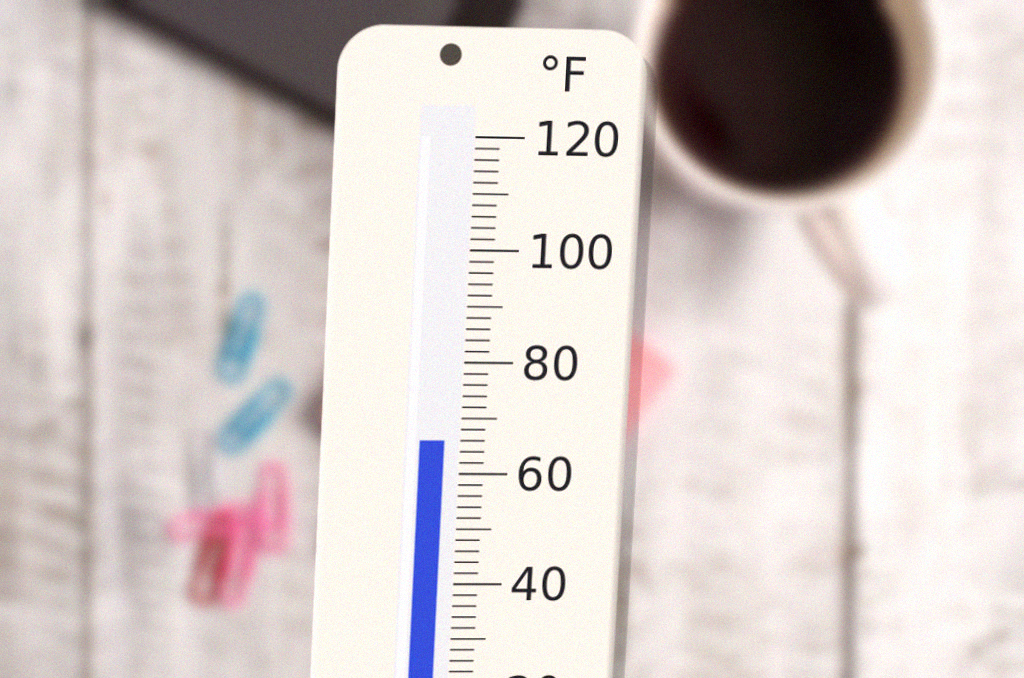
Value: °F 66
